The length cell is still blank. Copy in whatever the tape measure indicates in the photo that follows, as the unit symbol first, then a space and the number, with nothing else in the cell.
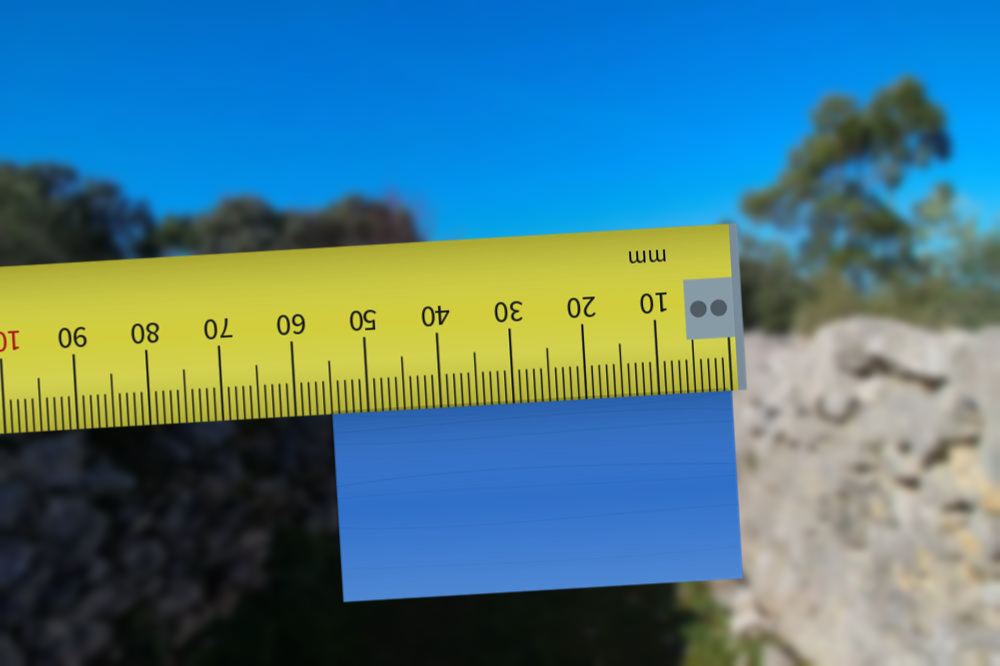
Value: mm 55
